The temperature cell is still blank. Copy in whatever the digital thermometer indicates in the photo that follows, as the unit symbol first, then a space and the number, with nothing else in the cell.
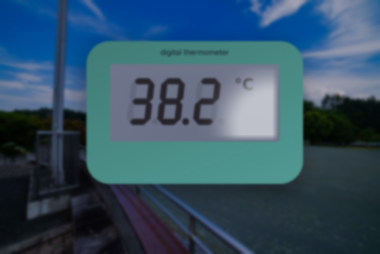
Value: °C 38.2
